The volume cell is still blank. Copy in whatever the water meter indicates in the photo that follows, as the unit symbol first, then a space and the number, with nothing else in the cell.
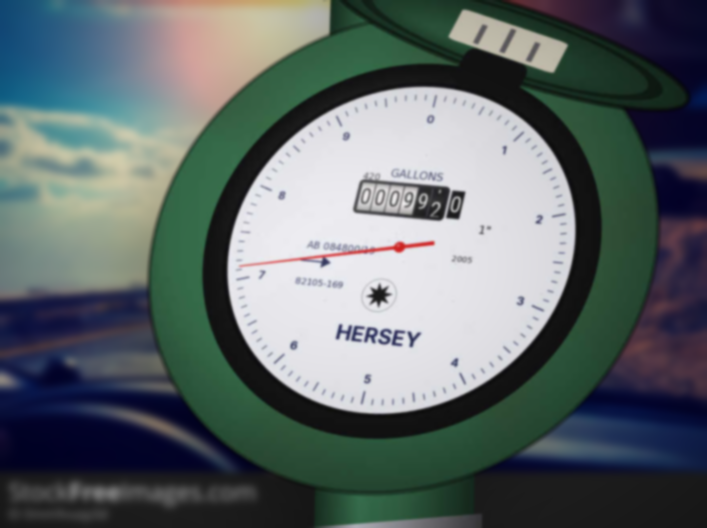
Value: gal 9917.1
